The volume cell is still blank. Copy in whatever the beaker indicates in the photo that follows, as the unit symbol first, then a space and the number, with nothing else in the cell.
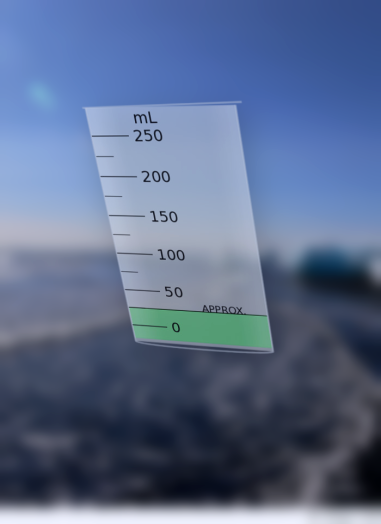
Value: mL 25
